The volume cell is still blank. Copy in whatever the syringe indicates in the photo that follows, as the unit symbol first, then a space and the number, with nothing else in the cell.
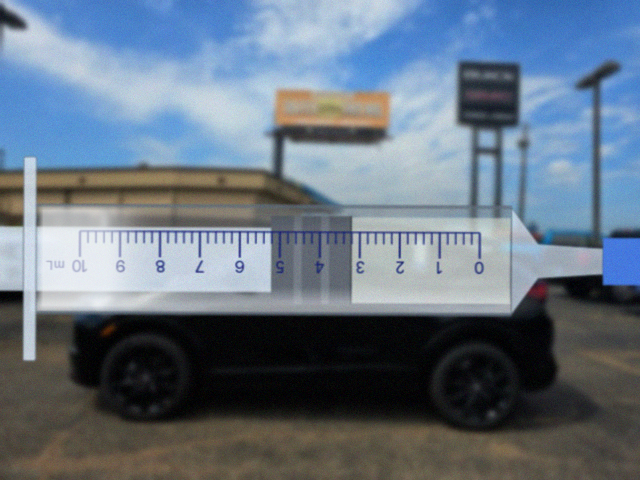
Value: mL 3.2
